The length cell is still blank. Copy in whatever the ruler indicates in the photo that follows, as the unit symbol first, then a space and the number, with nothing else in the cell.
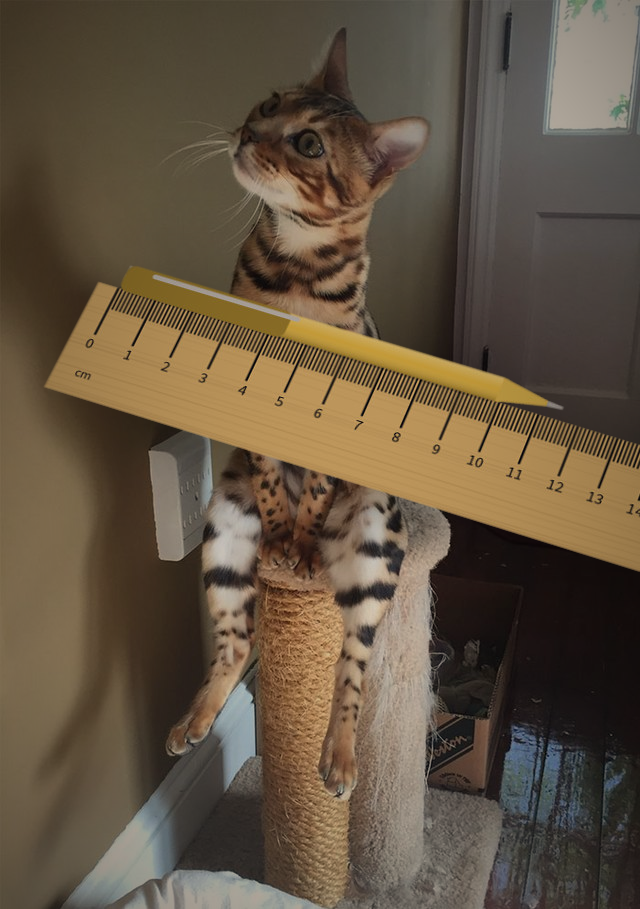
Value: cm 11.5
